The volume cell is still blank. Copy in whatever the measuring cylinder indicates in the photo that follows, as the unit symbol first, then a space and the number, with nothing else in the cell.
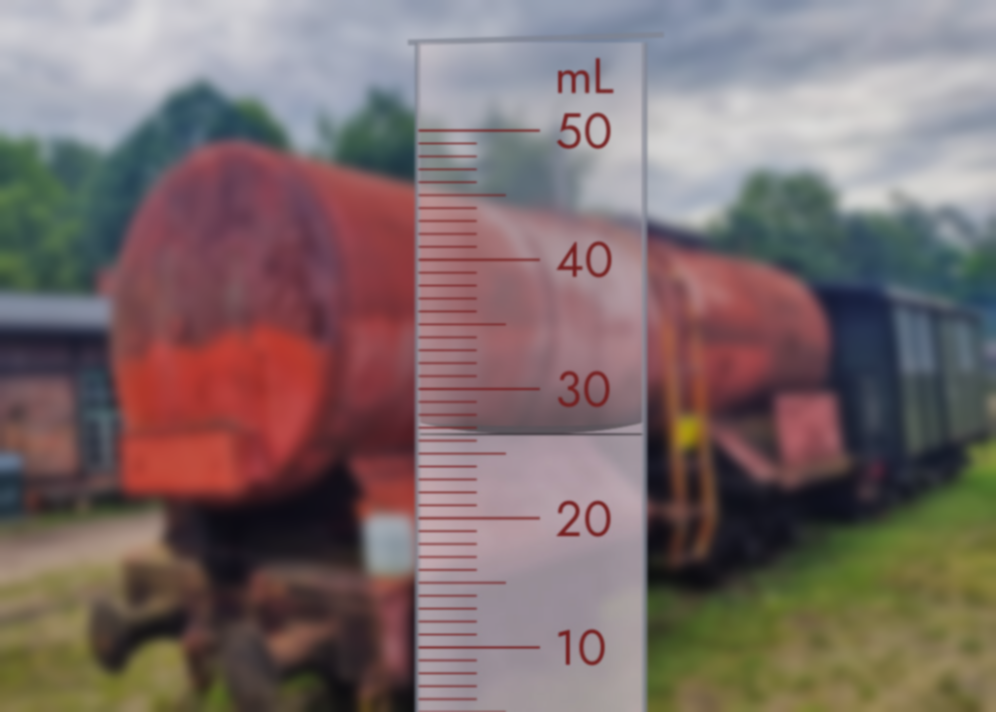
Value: mL 26.5
